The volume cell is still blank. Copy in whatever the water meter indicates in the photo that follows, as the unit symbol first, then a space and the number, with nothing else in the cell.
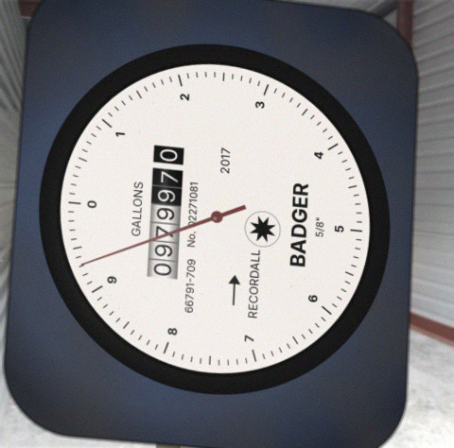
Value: gal 979969.3
